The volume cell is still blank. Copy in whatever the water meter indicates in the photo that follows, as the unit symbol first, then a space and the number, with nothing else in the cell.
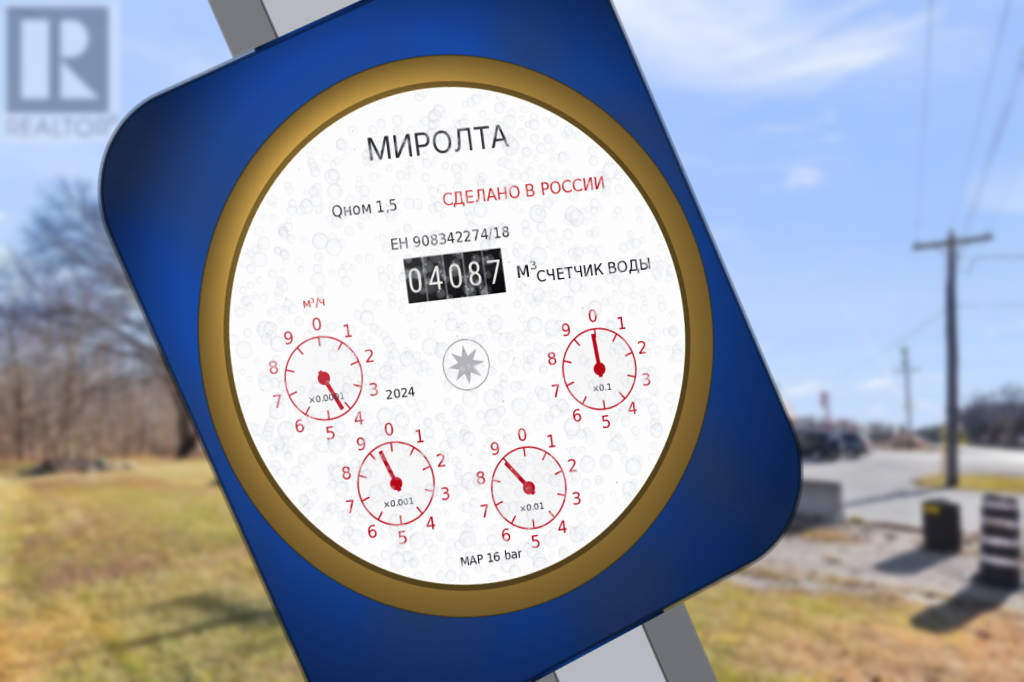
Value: m³ 4086.9894
